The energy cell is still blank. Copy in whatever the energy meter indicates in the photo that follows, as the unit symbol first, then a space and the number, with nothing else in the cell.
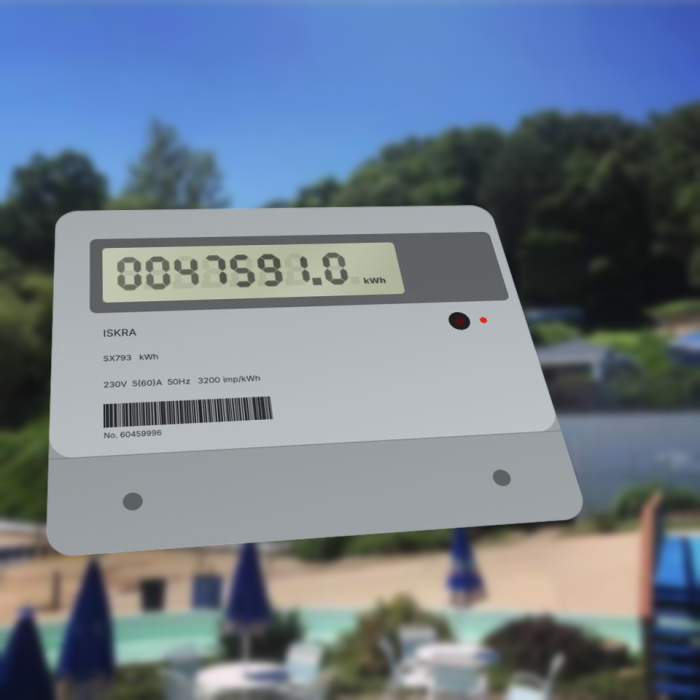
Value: kWh 47591.0
